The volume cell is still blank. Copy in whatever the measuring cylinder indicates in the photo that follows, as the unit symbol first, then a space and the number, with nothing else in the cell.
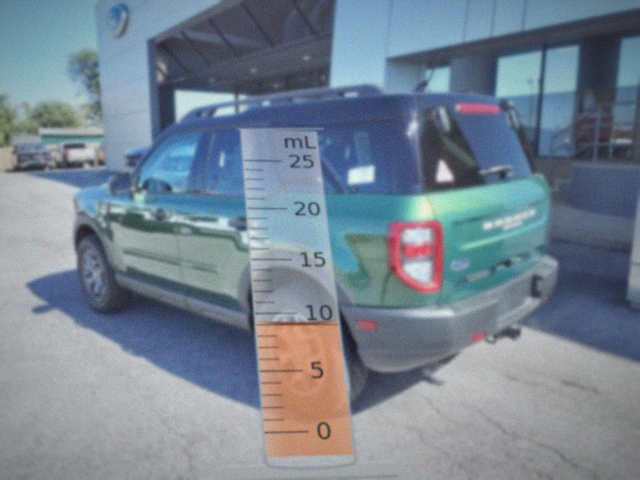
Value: mL 9
